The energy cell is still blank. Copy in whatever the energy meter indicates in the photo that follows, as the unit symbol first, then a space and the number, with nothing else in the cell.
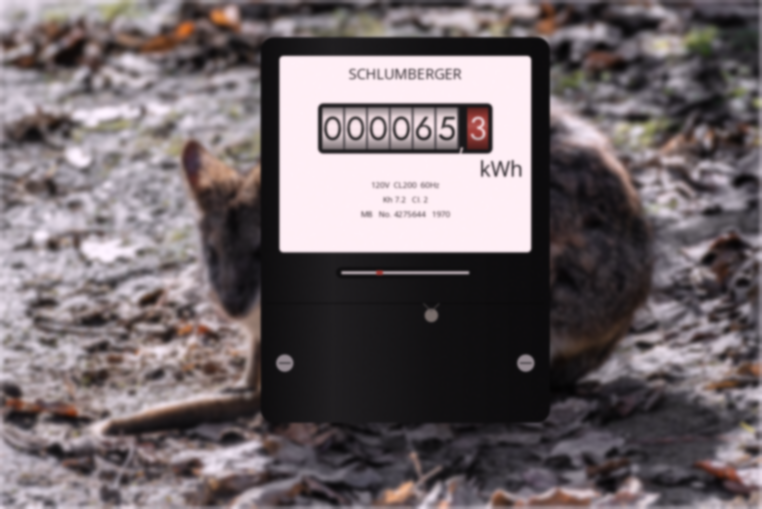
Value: kWh 65.3
